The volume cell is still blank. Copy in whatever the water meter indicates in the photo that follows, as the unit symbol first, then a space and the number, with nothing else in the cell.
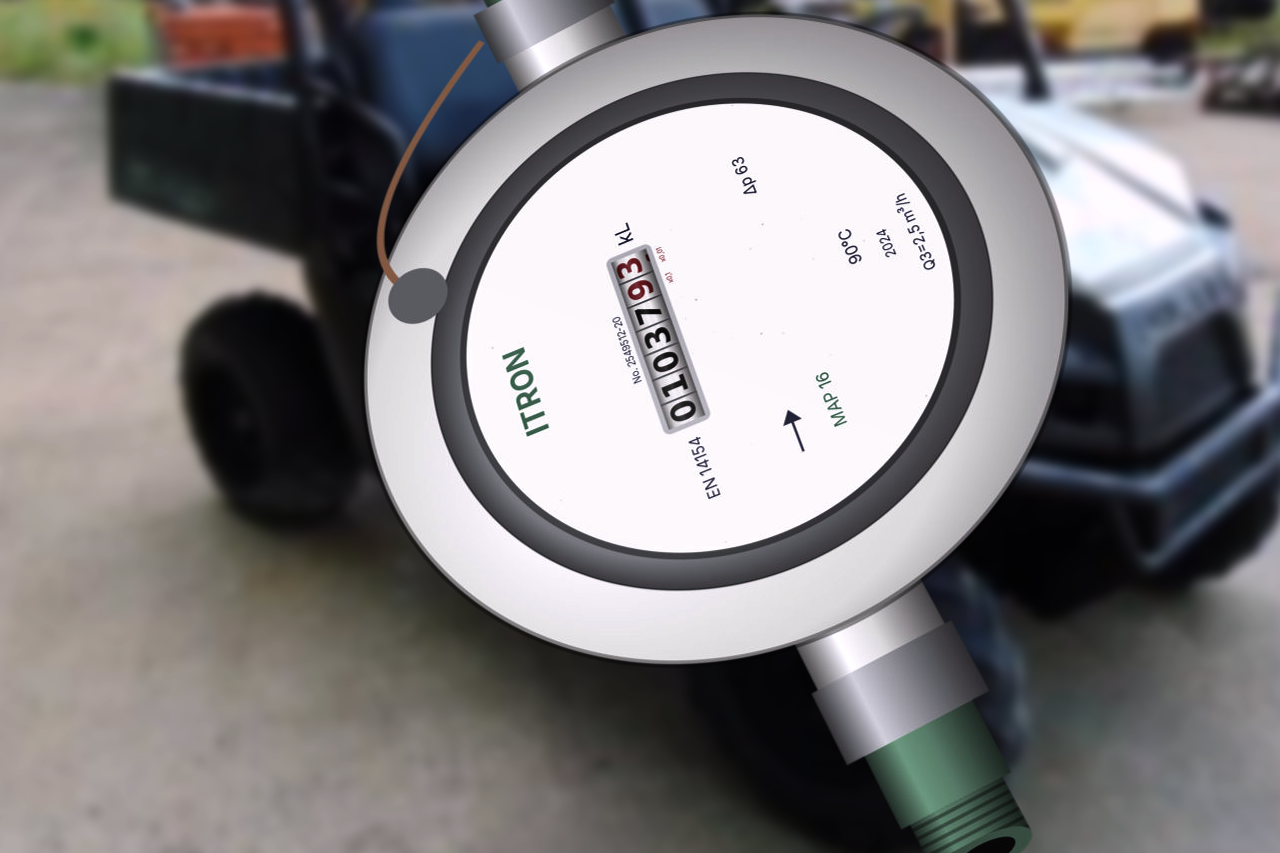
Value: kL 1037.93
